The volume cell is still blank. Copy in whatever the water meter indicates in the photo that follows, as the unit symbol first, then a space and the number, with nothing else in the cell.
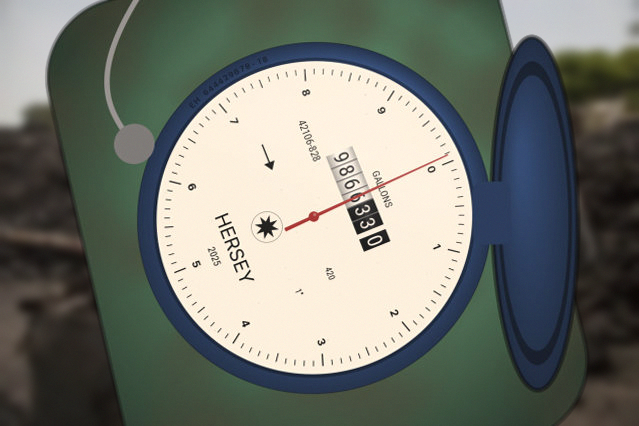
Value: gal 9866329.9
